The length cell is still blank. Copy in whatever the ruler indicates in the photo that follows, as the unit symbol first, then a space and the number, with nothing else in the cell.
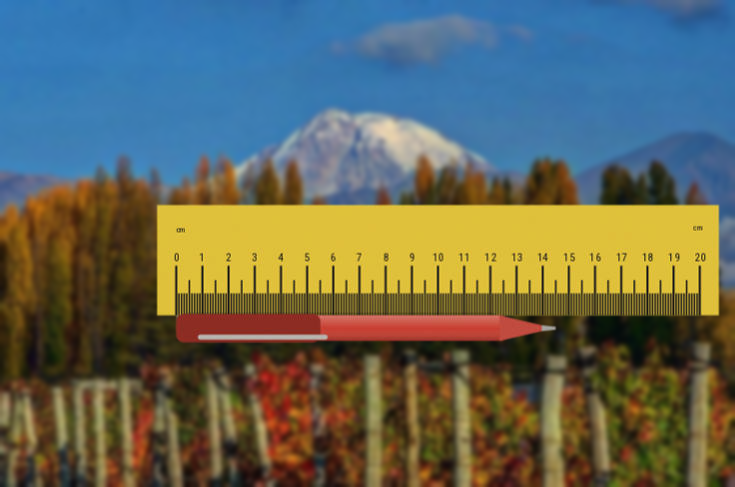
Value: cm 14.5
